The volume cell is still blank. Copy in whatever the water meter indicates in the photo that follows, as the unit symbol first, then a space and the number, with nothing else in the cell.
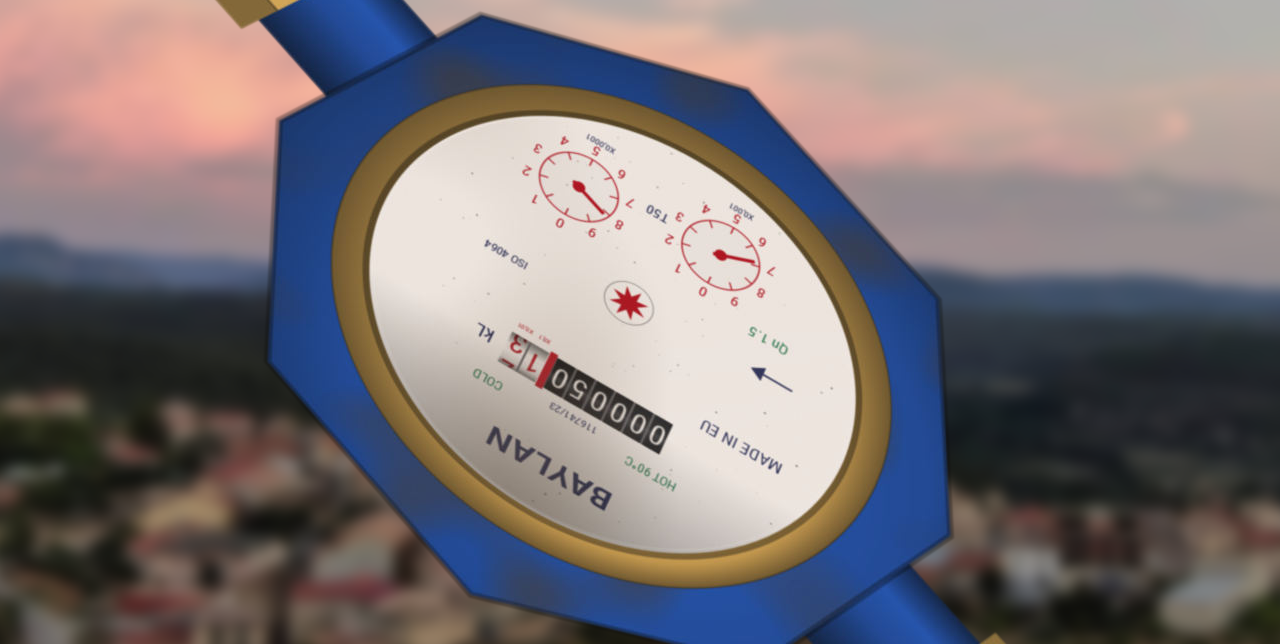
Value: kL 50.1268
